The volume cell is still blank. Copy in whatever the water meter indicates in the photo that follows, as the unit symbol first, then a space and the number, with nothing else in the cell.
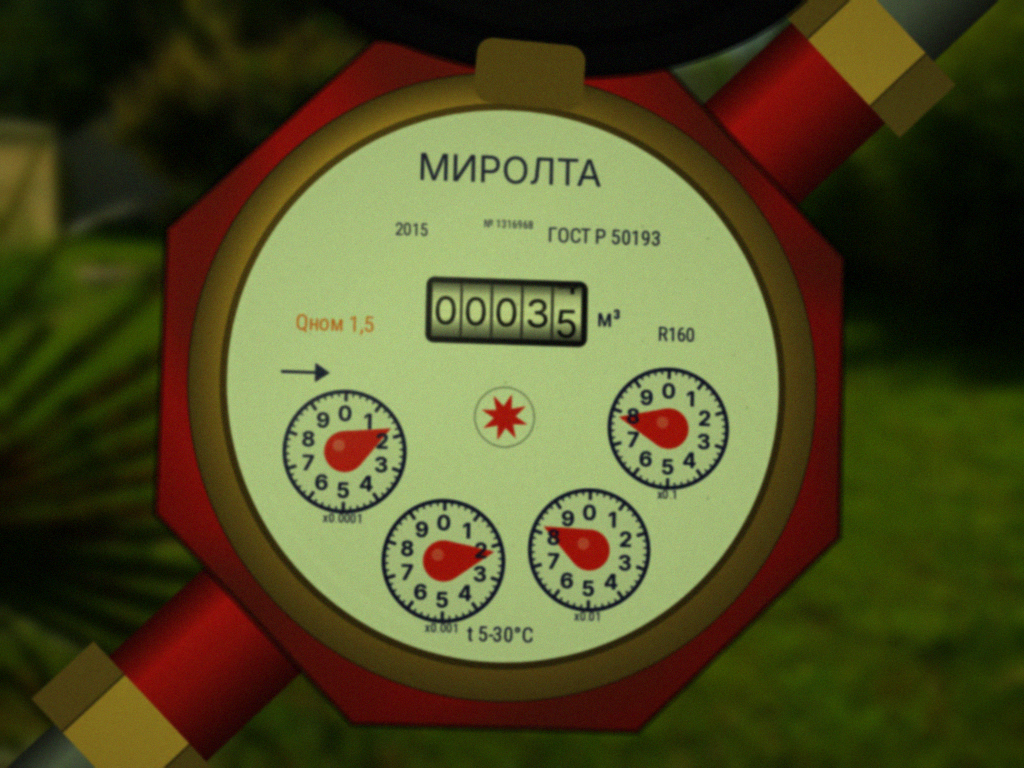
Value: m³ 34.7821
